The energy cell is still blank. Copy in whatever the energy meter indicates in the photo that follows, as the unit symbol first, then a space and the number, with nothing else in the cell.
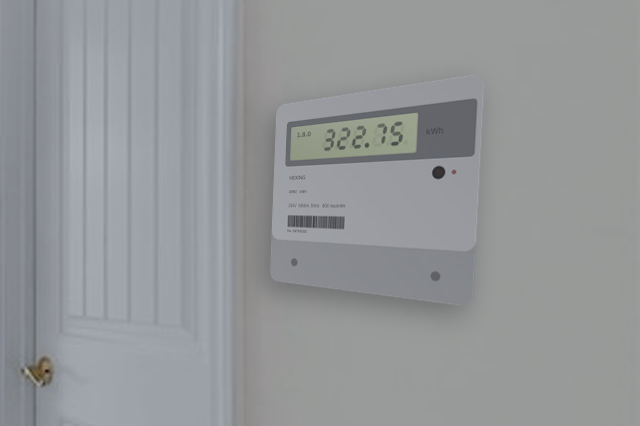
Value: kWh 322.75
